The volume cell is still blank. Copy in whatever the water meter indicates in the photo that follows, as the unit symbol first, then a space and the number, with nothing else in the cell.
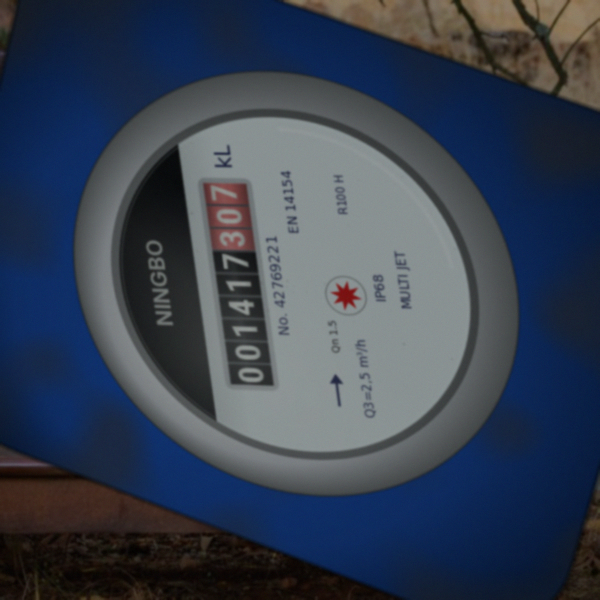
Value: kL 1417.307
